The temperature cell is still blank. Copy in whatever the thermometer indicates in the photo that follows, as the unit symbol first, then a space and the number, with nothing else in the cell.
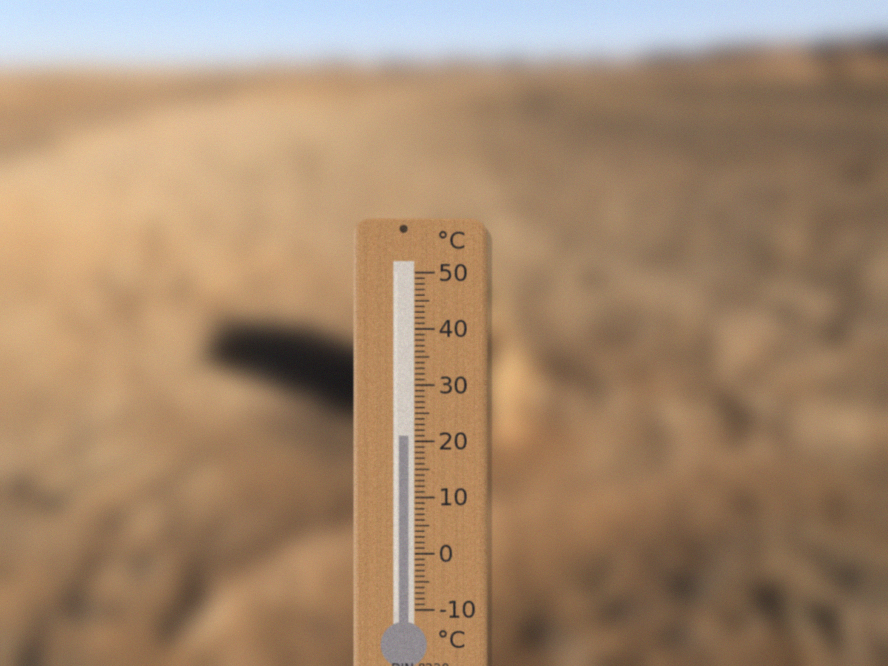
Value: °C 21
